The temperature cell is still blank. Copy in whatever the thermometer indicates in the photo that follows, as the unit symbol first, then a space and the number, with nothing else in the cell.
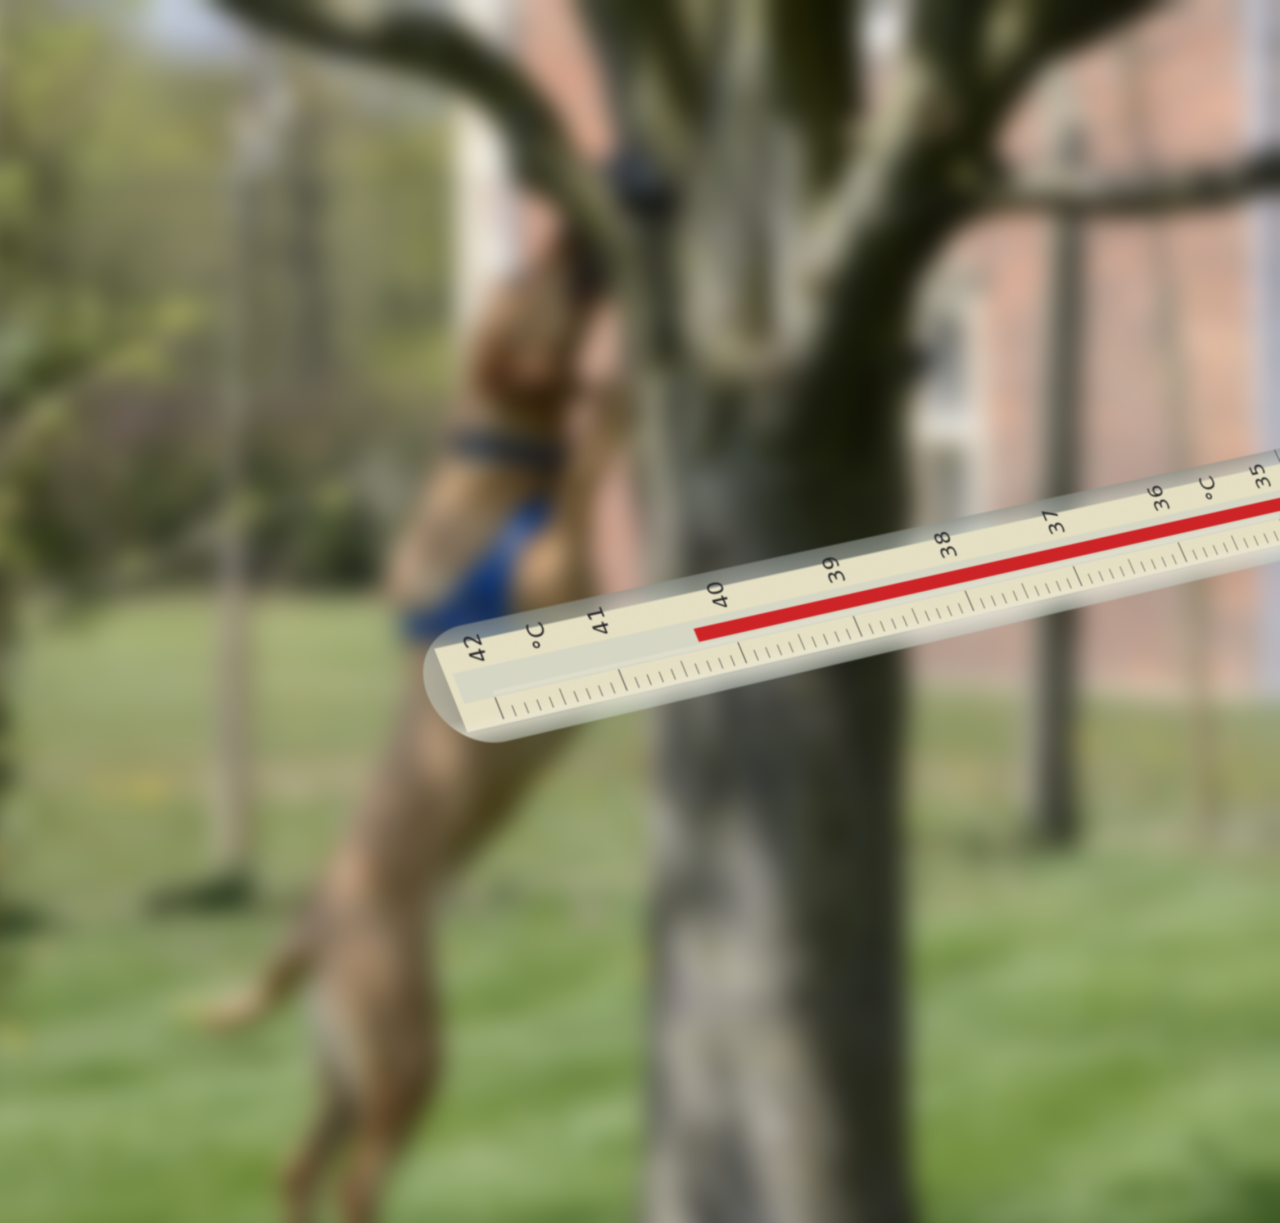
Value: °C 40.3
